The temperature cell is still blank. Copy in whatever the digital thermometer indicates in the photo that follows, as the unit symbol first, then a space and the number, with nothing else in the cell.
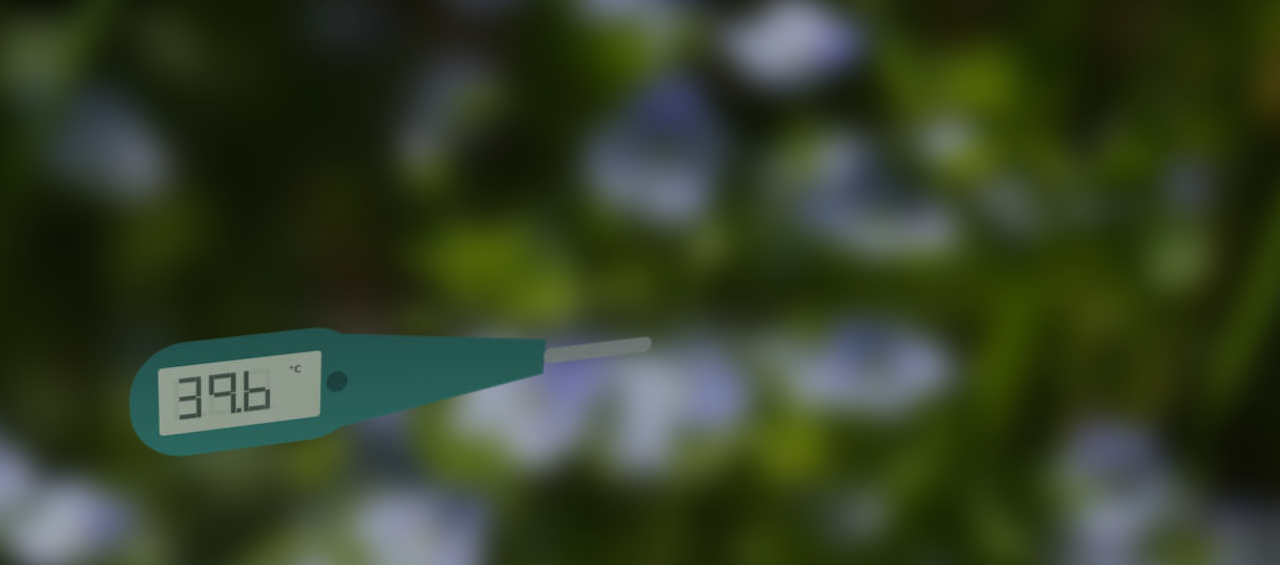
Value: °C 39.6
